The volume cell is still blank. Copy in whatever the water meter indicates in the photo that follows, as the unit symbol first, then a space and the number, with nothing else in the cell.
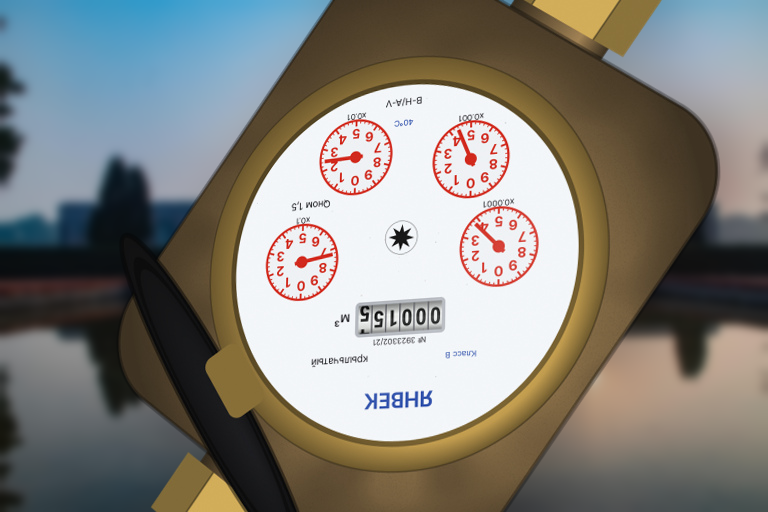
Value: m³ 154.7243
